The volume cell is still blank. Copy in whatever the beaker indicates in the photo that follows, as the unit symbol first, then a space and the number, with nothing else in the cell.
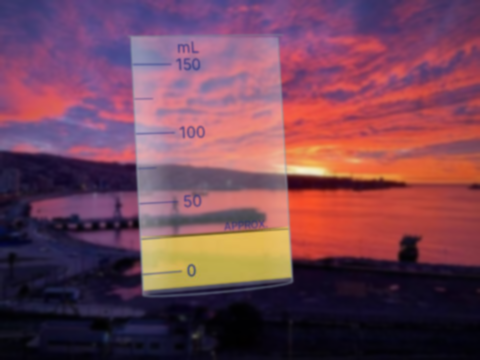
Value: mL 25
